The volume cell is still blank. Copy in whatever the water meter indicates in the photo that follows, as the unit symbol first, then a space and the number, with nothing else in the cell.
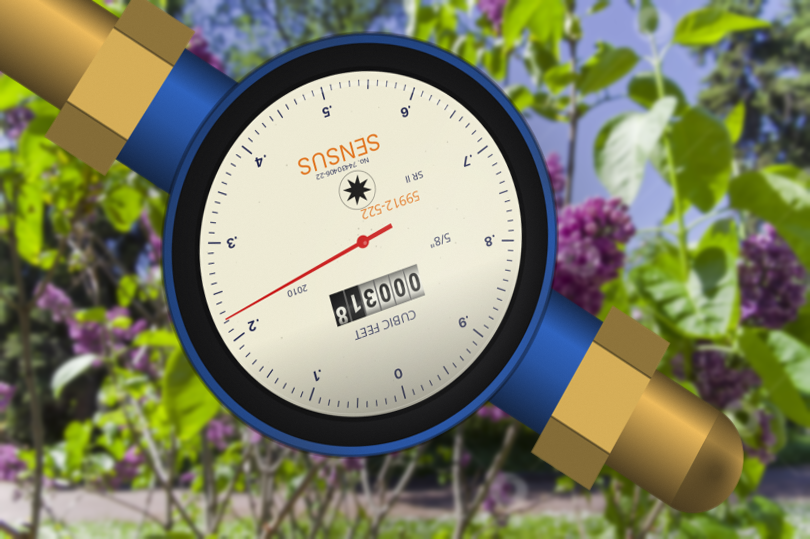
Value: ft³ 318.22
